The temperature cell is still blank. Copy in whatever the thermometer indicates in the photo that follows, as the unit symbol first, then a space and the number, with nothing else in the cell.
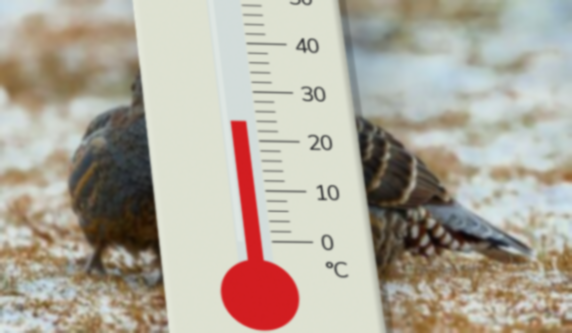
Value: °C 24
